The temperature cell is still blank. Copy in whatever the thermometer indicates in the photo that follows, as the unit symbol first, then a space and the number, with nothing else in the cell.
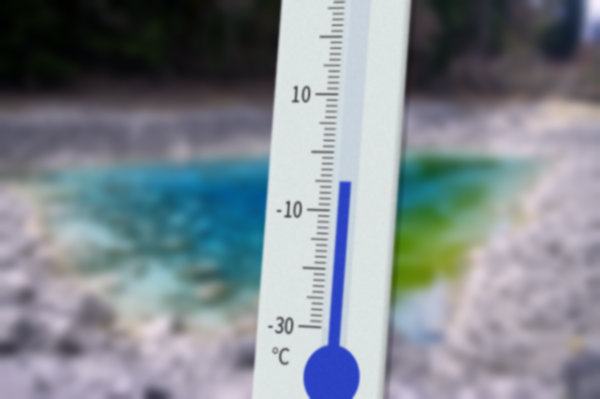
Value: °C -5
